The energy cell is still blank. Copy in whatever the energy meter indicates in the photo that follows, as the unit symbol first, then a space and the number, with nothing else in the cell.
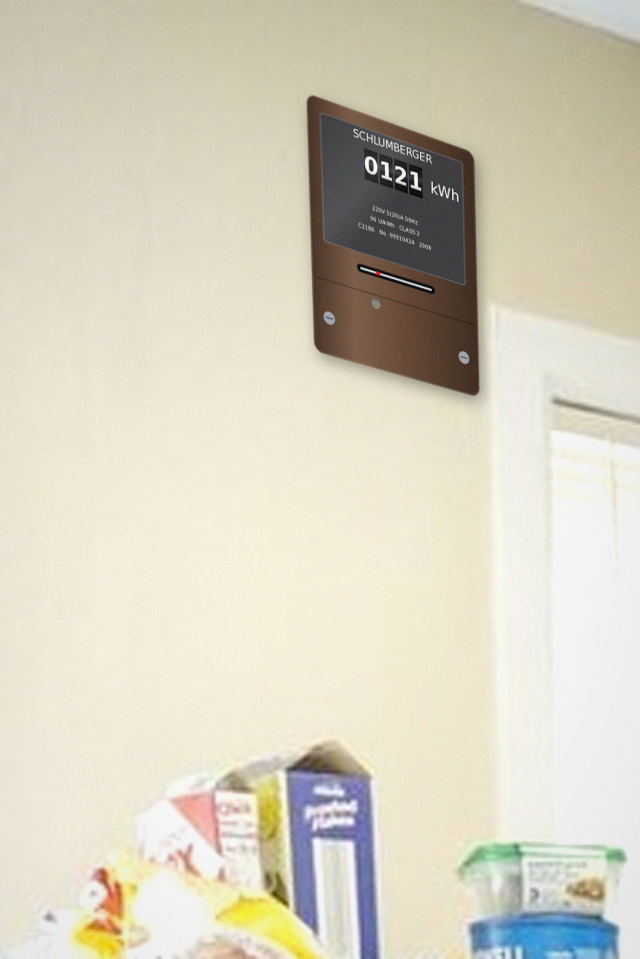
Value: kWh 121
